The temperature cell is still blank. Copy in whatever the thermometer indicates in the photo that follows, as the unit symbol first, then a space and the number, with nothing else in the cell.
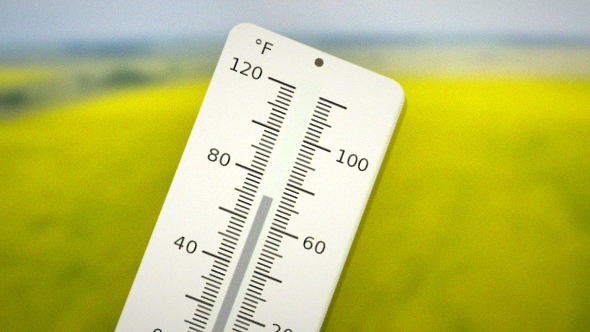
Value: °F 72
